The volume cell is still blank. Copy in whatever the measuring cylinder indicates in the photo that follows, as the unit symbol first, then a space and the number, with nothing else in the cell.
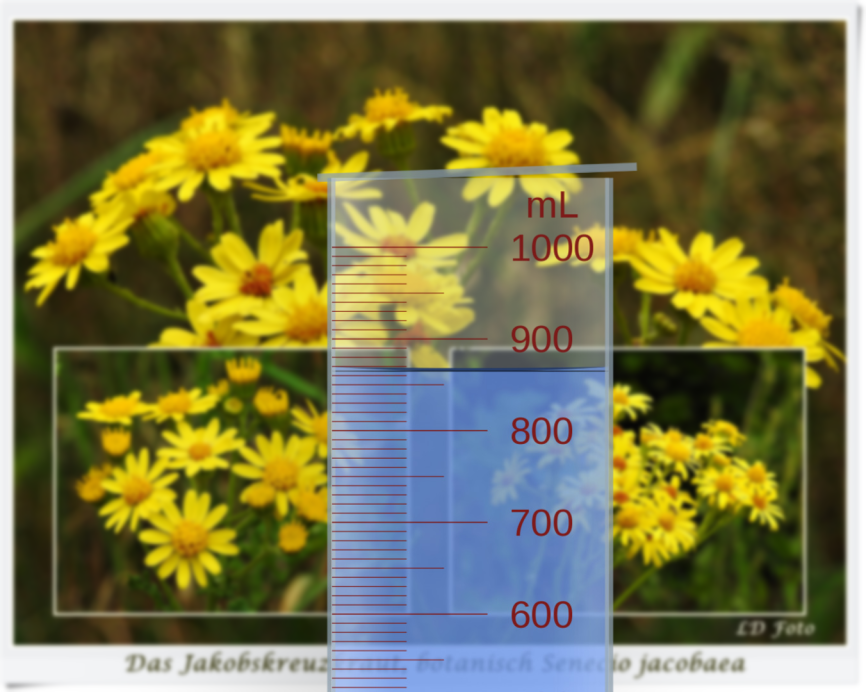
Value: mL 865
